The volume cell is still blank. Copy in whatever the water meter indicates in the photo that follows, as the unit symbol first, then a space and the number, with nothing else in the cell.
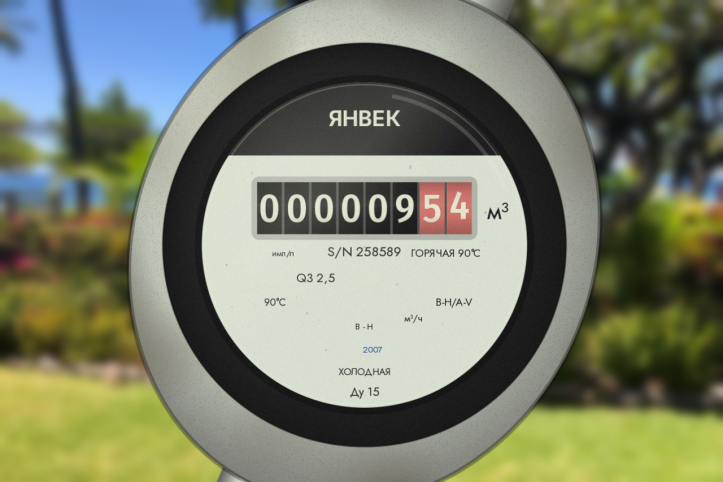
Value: m³ 9.54
